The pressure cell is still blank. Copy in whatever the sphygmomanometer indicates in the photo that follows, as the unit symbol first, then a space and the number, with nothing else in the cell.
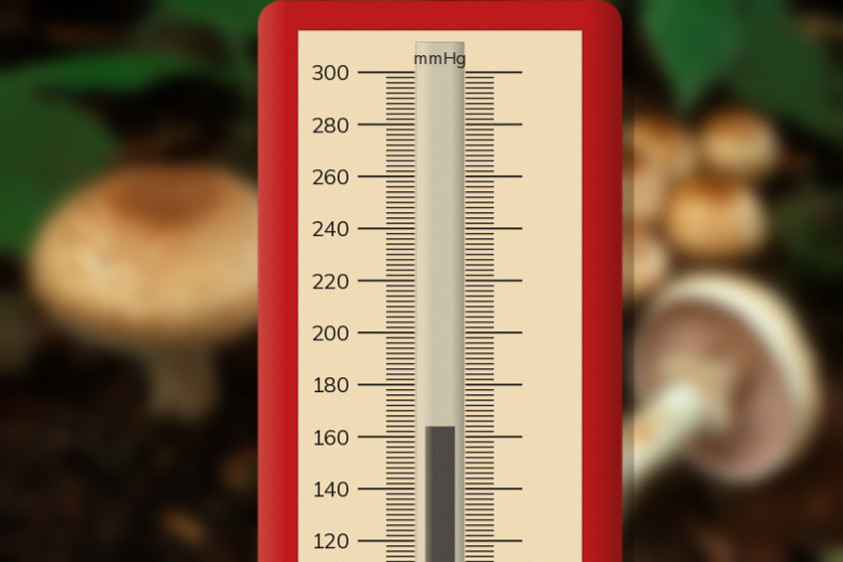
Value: mmHg 164
